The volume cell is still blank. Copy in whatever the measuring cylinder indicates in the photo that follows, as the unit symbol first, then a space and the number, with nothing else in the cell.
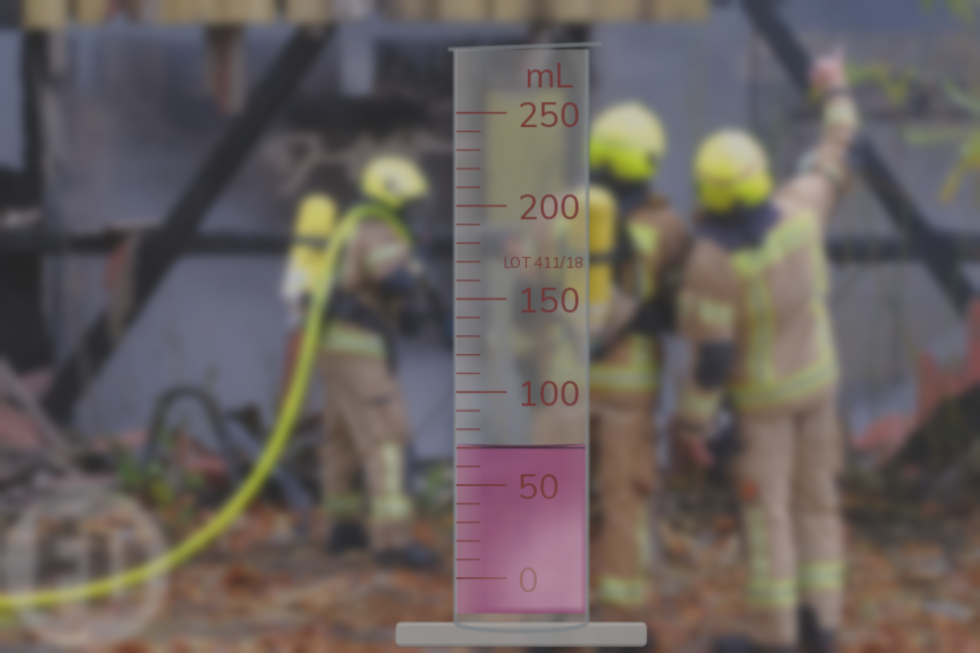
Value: mL 70
